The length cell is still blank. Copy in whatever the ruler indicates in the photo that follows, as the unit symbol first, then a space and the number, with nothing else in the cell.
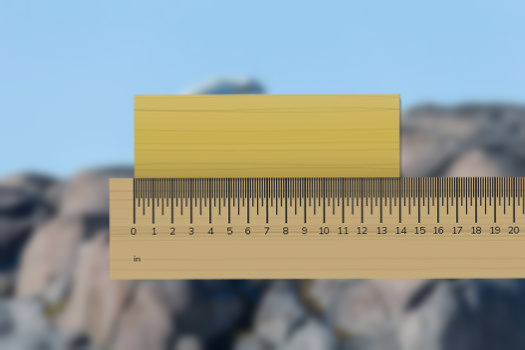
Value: in 14
